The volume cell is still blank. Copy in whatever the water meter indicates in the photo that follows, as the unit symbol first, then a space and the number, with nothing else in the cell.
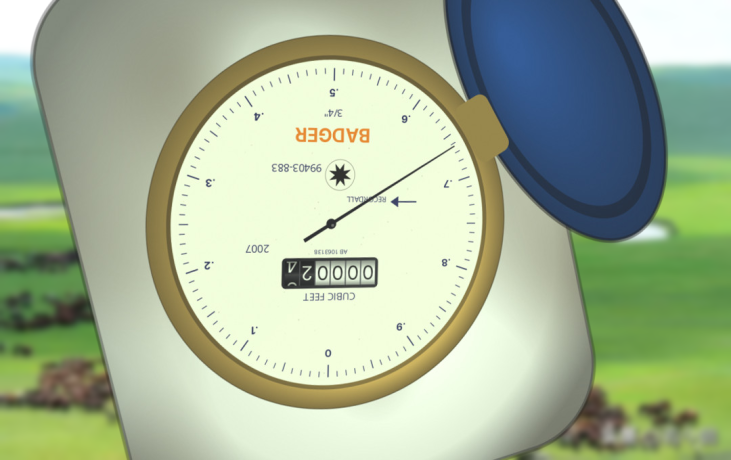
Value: ft³ 23.66
